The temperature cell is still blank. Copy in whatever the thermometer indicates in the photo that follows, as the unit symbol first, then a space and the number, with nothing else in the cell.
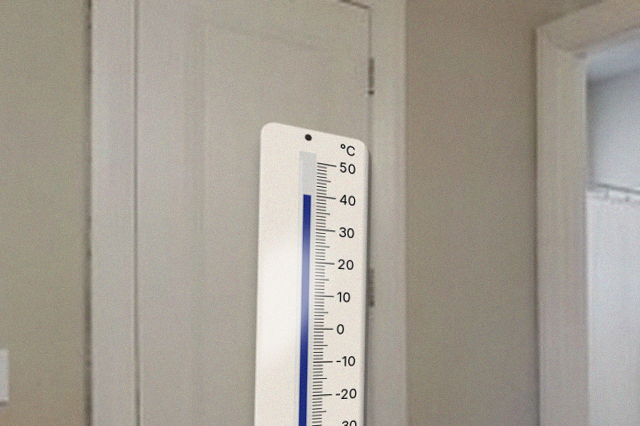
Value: °C 40
